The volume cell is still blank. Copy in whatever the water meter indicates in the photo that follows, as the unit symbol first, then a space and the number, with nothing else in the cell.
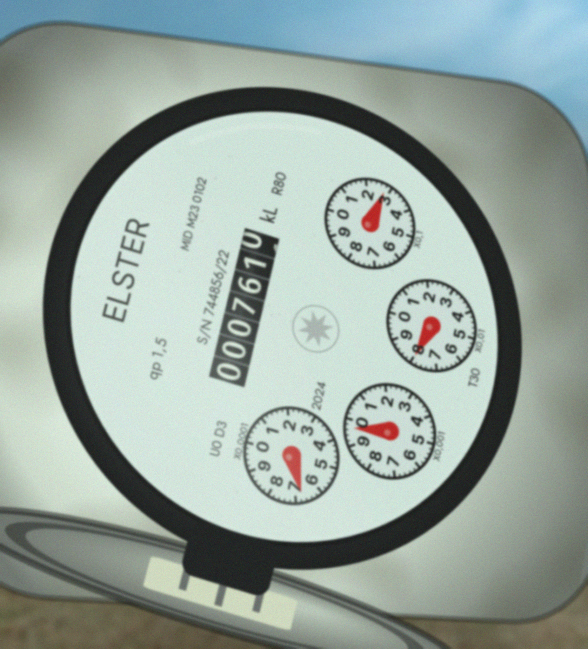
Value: kL 7610.2796
